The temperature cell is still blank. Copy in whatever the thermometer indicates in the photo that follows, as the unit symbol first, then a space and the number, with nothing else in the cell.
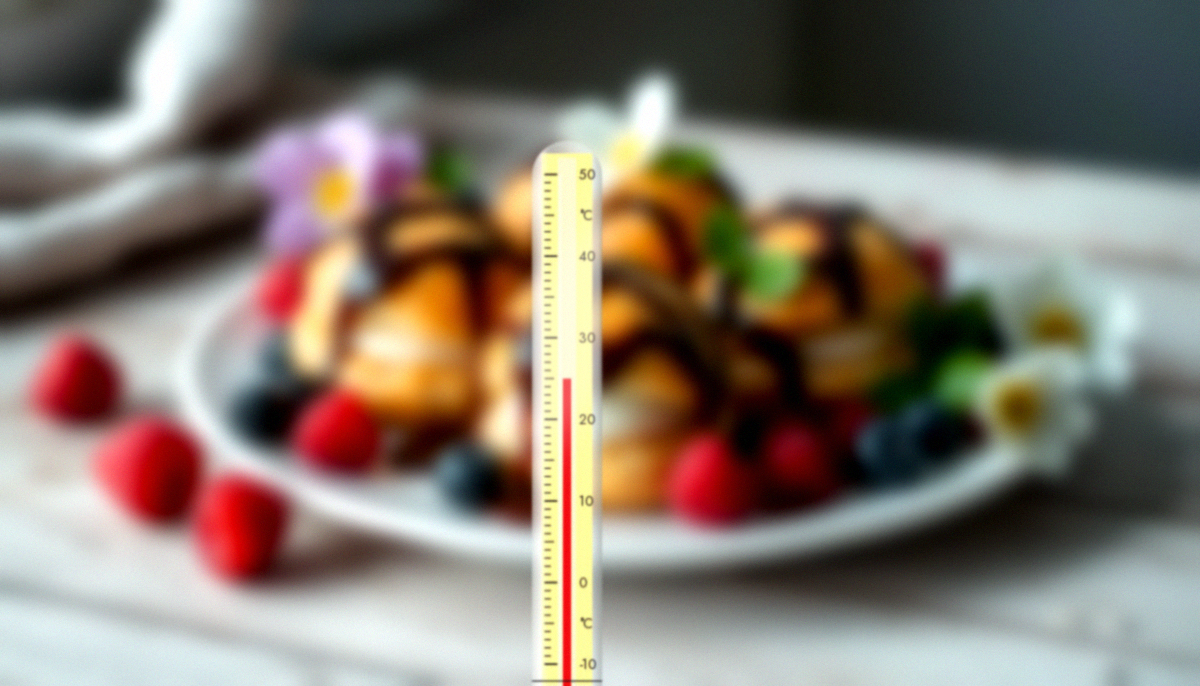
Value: °C 25
